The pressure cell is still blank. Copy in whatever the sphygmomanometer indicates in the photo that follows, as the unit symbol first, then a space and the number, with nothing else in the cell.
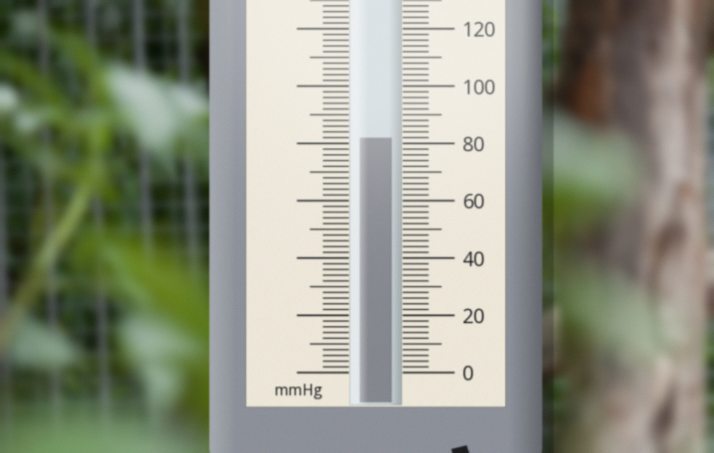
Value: mmHg 82
